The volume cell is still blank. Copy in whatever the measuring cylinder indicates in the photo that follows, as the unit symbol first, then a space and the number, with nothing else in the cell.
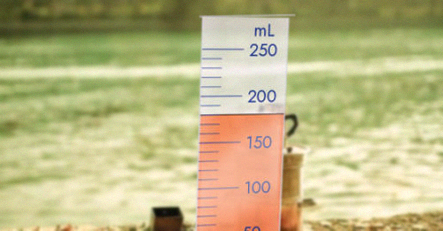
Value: mL 180
